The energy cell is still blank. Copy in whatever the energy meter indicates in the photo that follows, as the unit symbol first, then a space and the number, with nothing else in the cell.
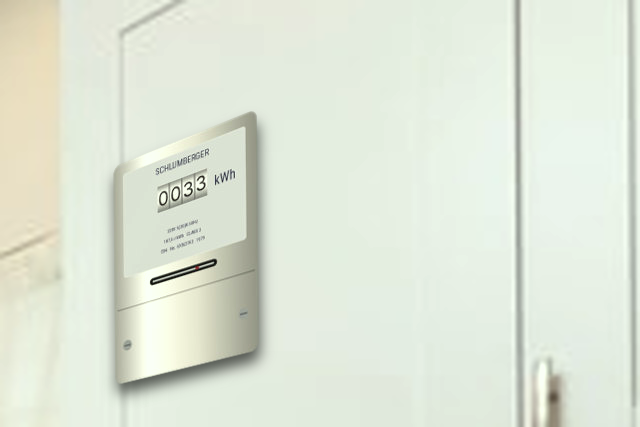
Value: kWh 33
